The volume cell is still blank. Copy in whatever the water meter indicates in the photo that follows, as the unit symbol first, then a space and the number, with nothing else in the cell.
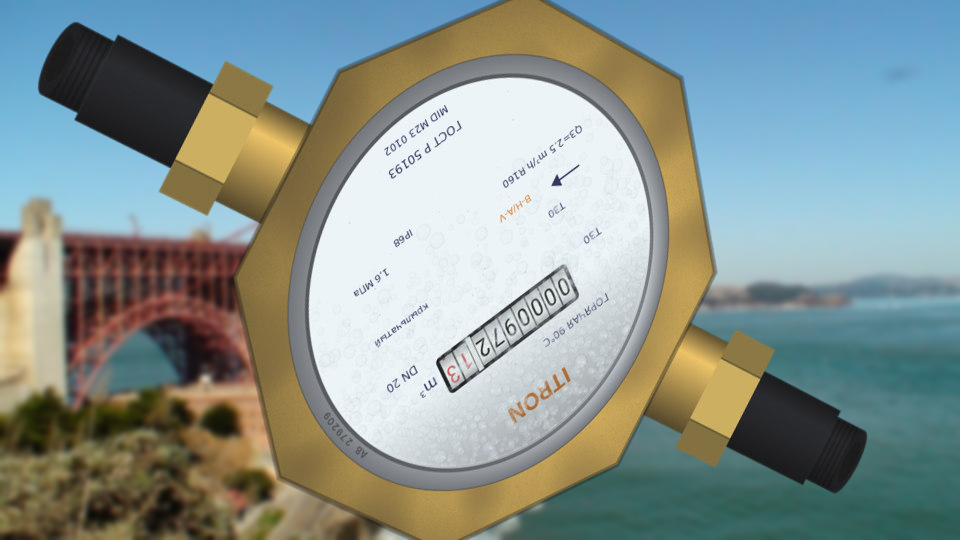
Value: m³ 972.13
